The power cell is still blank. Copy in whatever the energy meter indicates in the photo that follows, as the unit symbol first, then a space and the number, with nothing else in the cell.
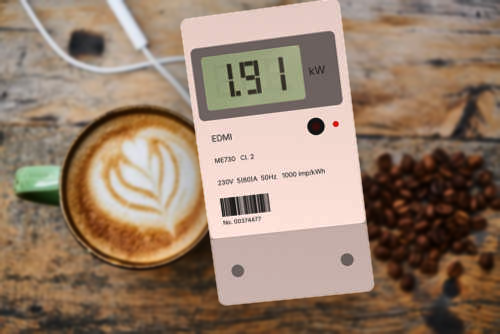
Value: kW 1.91
